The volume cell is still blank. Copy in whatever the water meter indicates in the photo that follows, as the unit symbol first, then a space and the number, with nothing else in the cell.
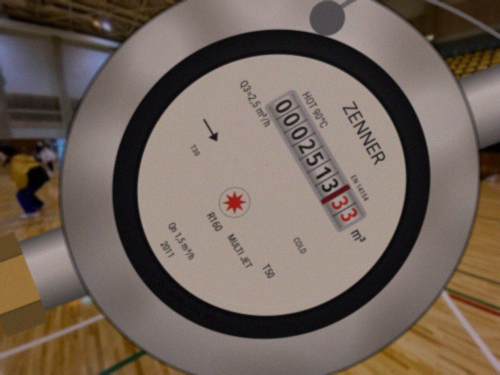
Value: m³ 2513.33
